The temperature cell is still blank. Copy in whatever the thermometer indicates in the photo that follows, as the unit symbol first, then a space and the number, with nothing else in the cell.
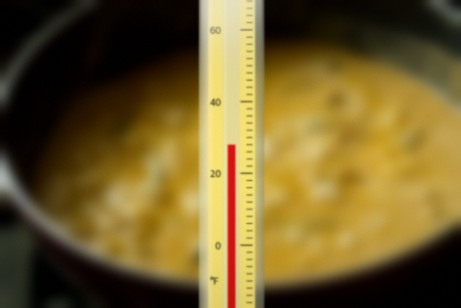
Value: °F 28
